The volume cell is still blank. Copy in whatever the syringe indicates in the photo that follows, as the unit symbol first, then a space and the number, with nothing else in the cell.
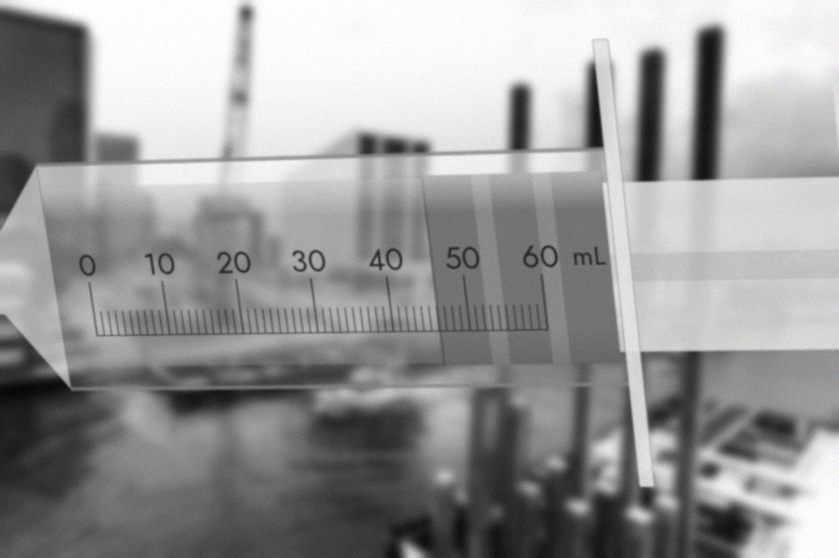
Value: mL 46
